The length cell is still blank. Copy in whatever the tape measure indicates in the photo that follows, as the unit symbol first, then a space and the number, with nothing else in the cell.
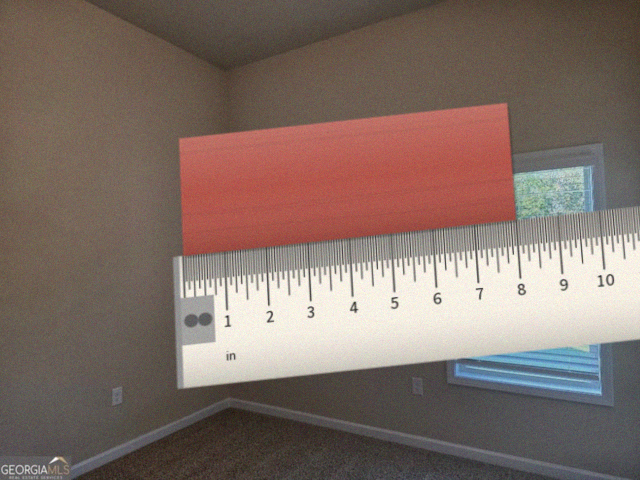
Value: in 8
